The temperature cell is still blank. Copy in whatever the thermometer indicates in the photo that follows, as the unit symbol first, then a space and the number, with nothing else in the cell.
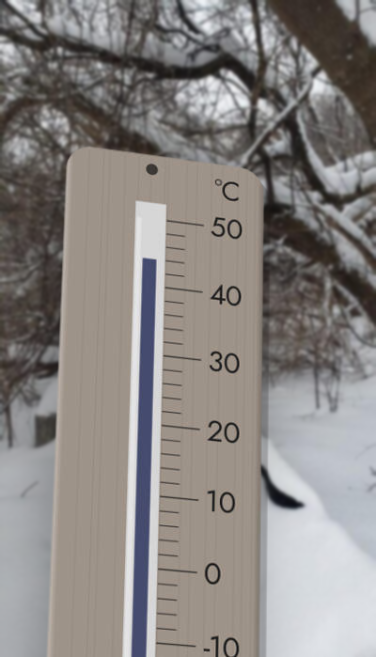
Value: °C 44
